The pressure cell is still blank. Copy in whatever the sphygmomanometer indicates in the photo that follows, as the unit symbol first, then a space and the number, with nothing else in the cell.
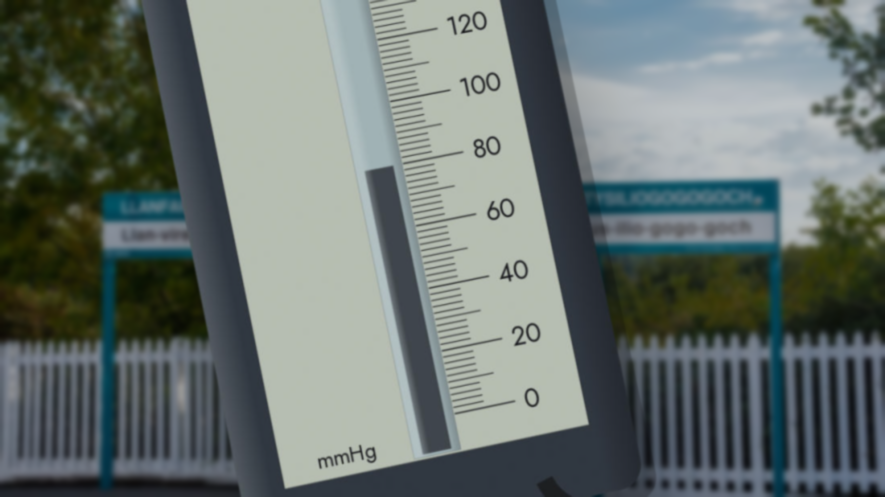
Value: mmHg 80
